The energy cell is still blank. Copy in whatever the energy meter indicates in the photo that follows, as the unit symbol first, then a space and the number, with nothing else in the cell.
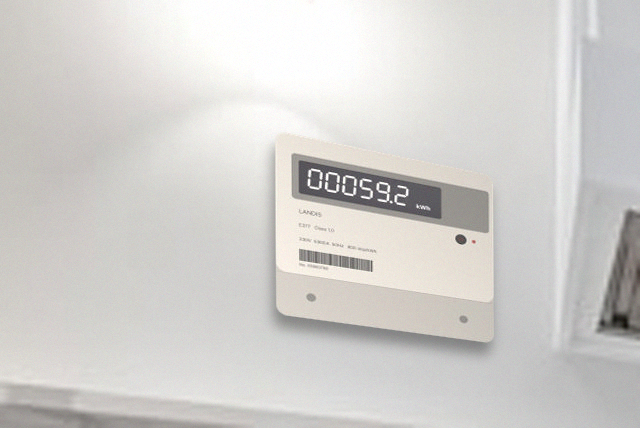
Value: kWh 59.2
